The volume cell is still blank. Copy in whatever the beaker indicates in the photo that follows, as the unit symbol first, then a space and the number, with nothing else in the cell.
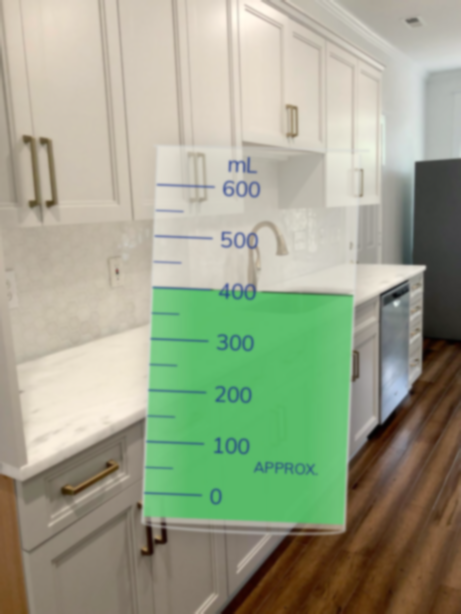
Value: mL 400
